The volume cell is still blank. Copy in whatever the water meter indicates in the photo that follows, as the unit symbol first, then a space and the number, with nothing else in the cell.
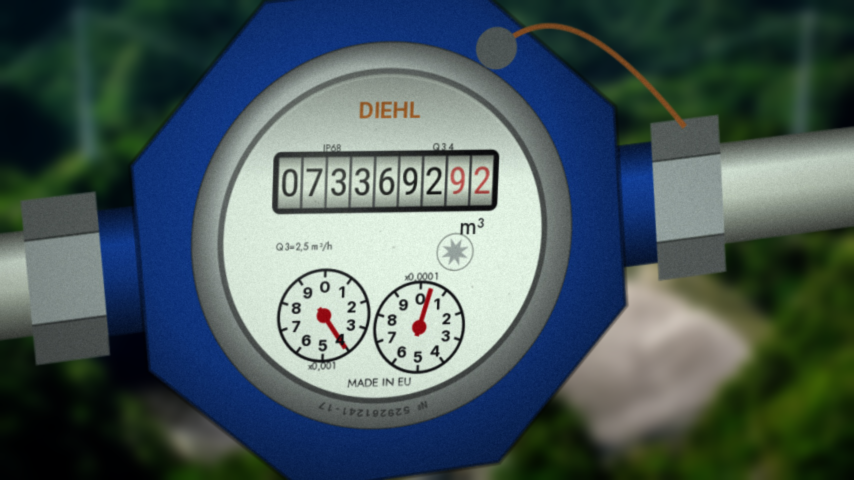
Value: m³ 733692.9240
